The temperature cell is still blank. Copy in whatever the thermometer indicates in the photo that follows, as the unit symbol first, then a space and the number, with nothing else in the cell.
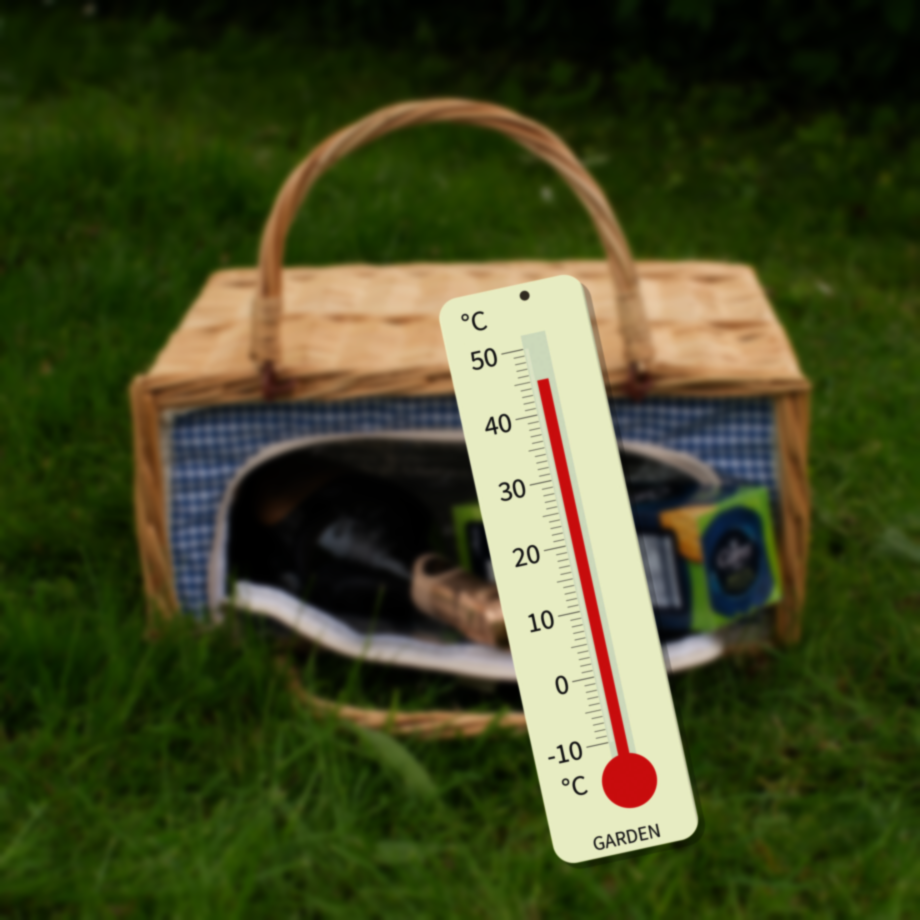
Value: °C 45
